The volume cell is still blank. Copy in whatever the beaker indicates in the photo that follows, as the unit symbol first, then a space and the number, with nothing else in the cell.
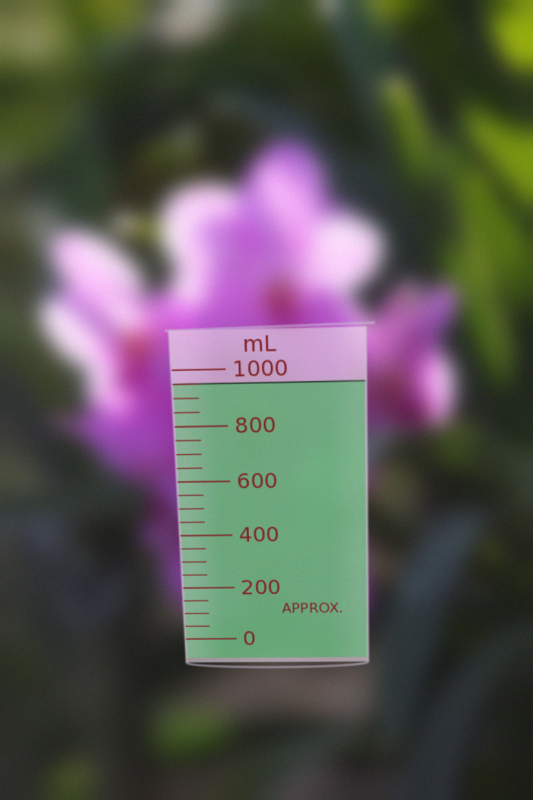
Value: mL 950
